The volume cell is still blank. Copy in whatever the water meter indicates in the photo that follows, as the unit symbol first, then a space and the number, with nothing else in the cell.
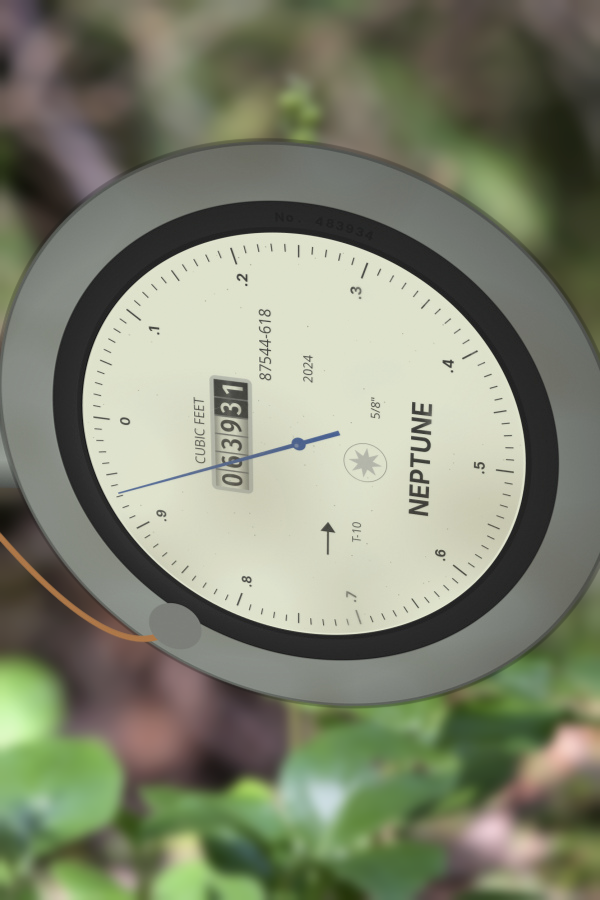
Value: ft³ 63930.93
